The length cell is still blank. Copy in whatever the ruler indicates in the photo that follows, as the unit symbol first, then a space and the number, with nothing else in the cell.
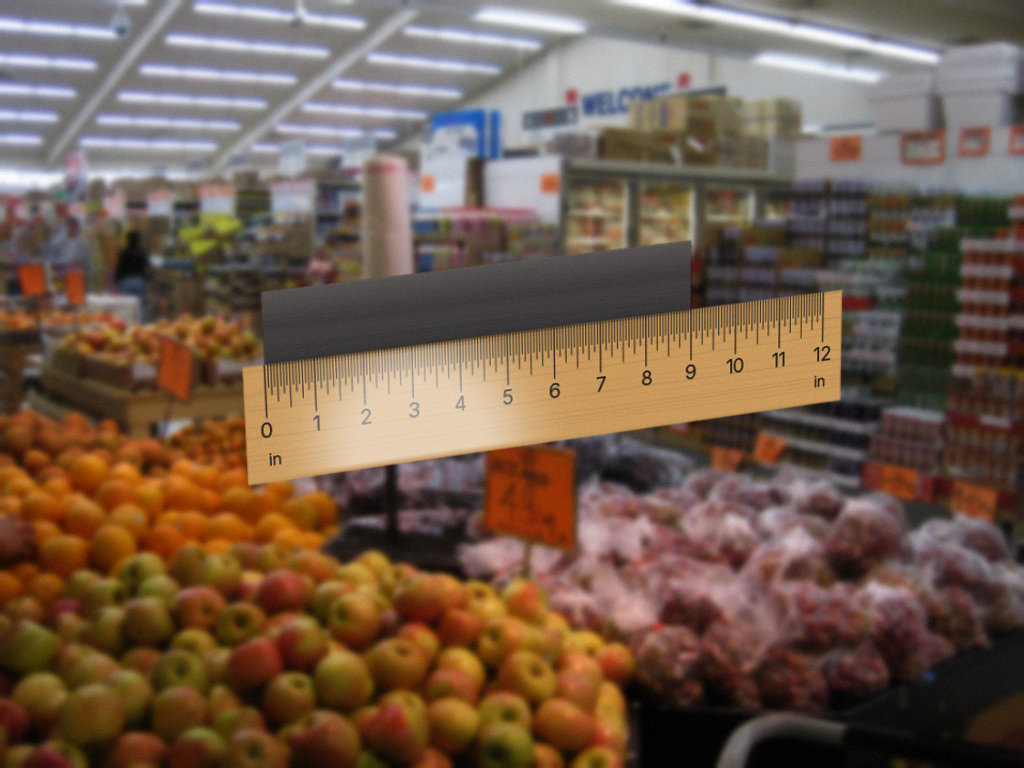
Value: in 9
